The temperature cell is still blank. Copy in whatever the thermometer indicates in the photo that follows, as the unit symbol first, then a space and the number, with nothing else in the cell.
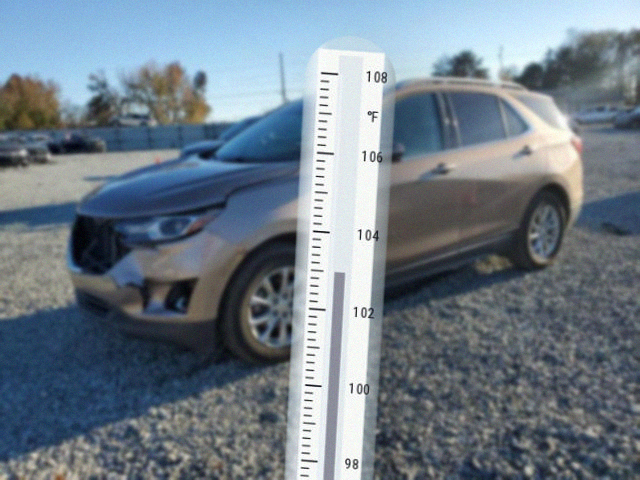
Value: °F 103
